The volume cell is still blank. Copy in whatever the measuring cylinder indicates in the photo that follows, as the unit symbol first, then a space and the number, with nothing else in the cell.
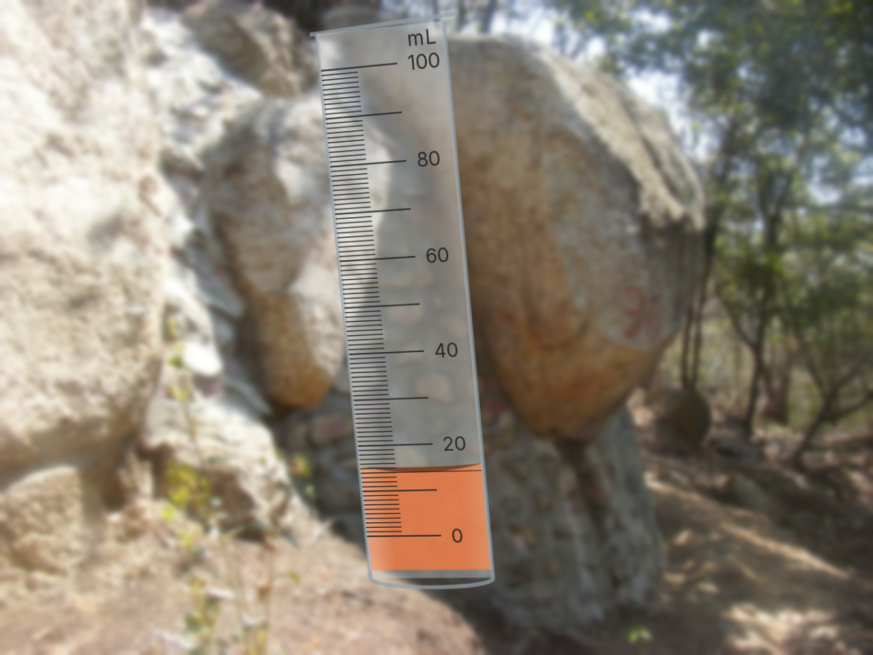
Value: mL 14
